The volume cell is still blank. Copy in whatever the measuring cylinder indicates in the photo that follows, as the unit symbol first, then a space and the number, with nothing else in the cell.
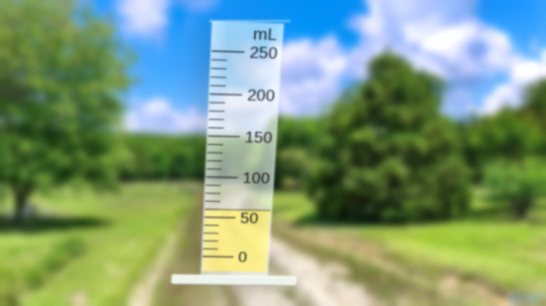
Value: mL 60
